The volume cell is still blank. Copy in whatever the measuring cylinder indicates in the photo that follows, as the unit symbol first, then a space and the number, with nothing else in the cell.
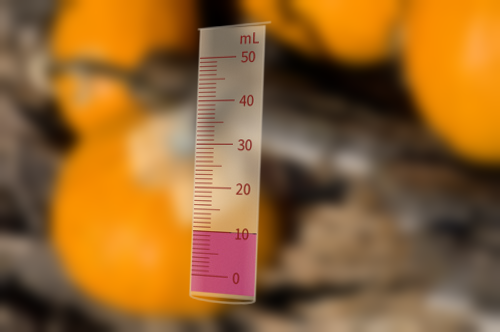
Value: mL 10
